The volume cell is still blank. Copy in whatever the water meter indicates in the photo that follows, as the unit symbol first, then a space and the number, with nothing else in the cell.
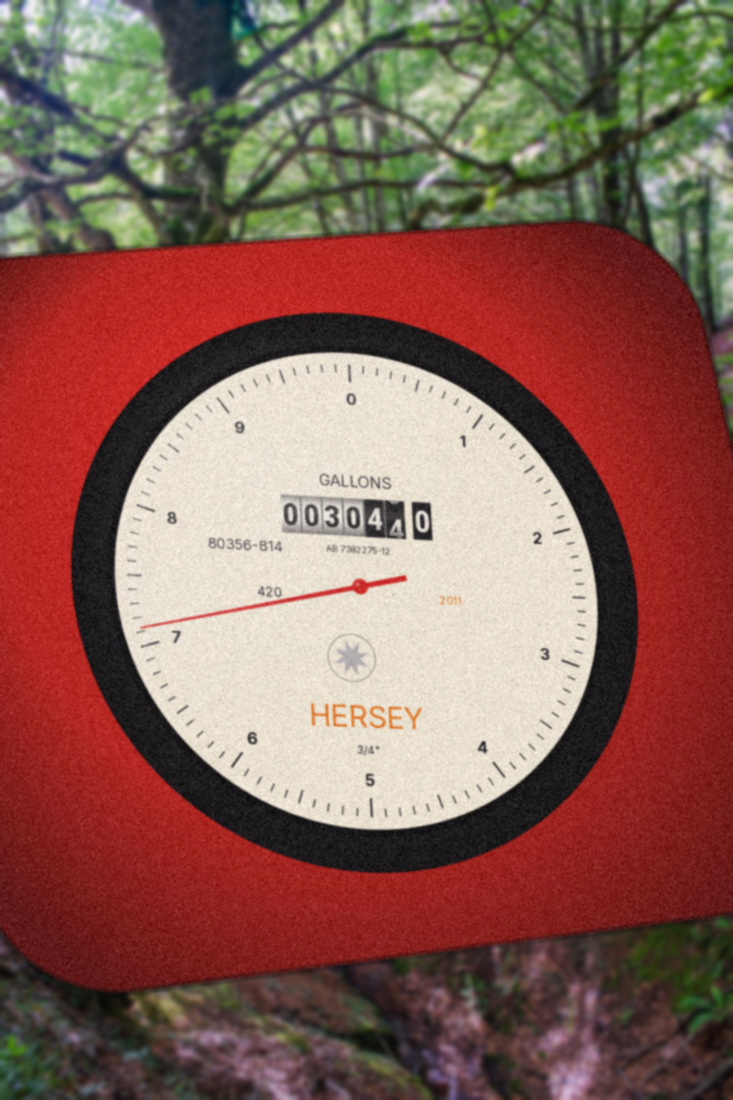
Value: gal 30437.1
